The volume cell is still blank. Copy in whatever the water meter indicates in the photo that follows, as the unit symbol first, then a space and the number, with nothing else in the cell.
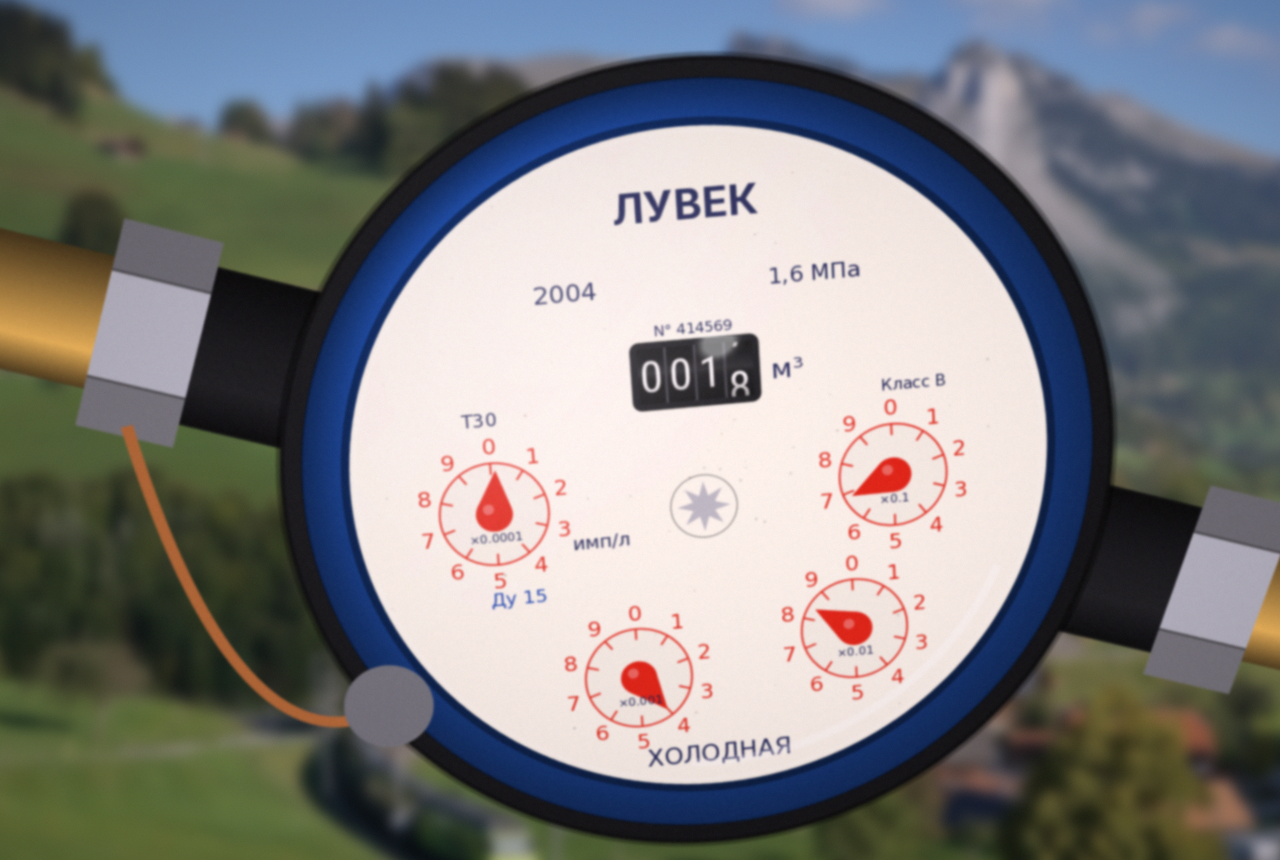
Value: m³ 17.6840
